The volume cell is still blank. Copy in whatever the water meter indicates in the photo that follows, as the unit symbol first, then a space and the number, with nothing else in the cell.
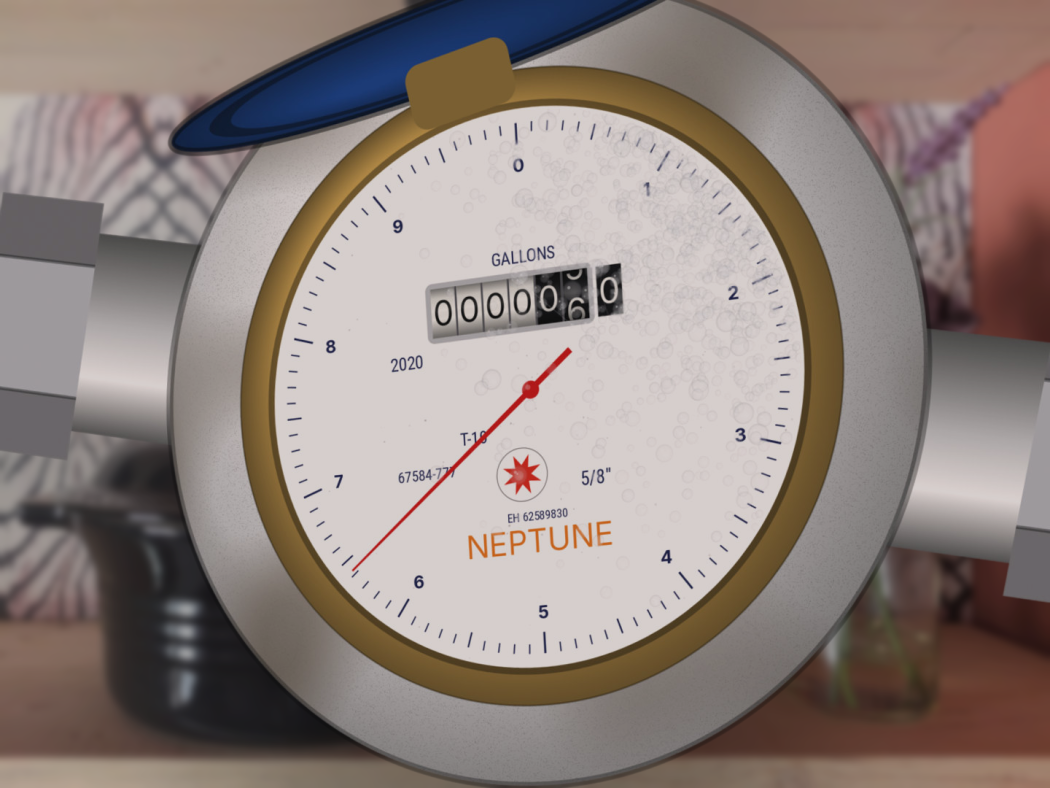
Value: gal 56.4
